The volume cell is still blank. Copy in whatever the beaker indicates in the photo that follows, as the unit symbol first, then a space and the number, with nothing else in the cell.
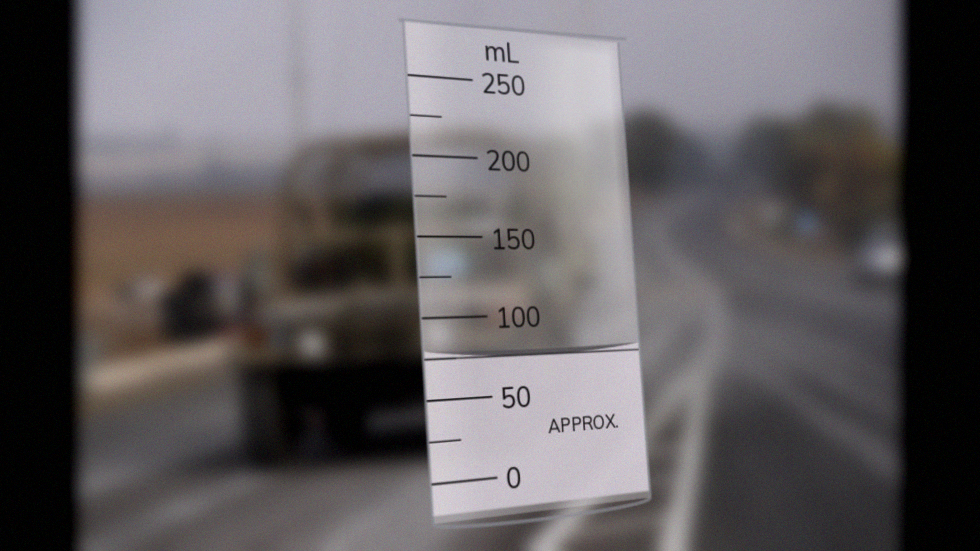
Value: mL 75
